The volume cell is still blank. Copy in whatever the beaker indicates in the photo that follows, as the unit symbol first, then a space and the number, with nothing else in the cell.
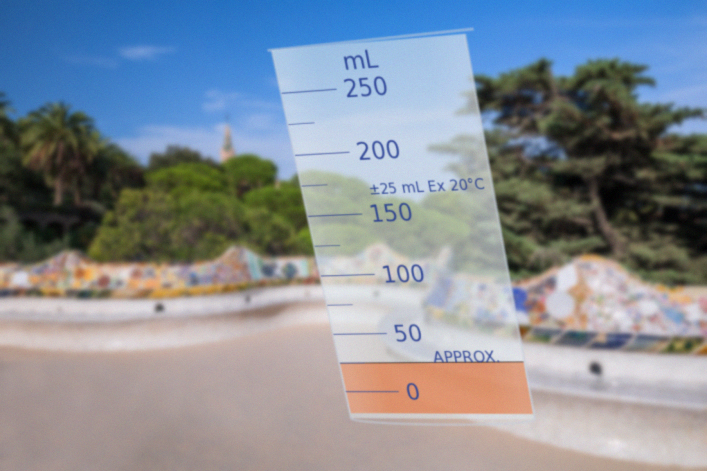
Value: mL 25
